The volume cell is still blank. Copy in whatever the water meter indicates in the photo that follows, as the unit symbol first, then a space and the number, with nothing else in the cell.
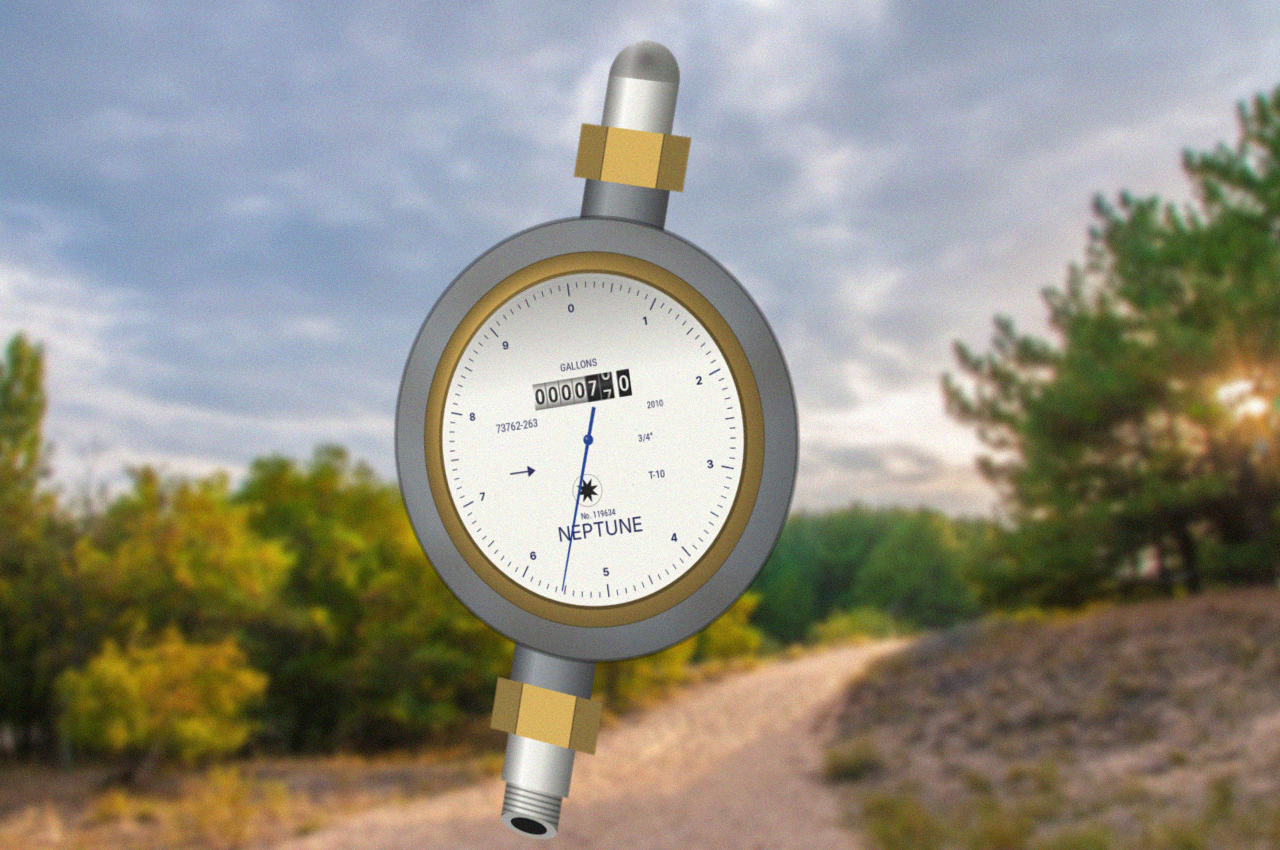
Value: gal 765.5
